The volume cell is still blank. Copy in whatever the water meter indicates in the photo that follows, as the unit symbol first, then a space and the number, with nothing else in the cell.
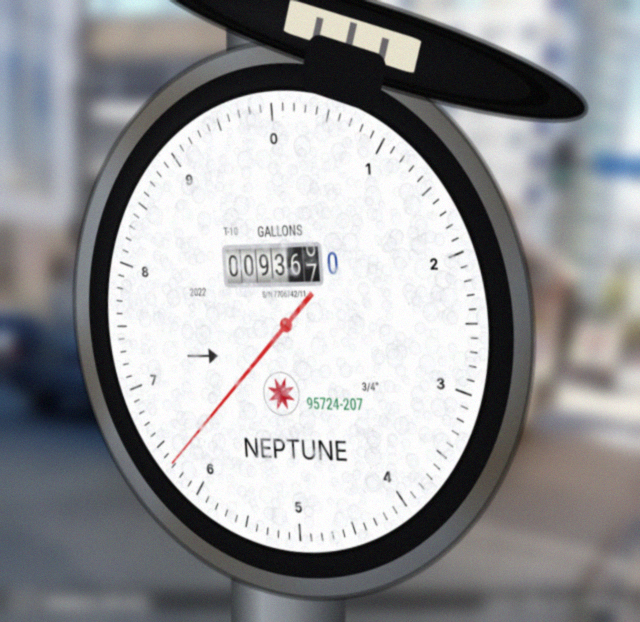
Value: gal 93666.3
